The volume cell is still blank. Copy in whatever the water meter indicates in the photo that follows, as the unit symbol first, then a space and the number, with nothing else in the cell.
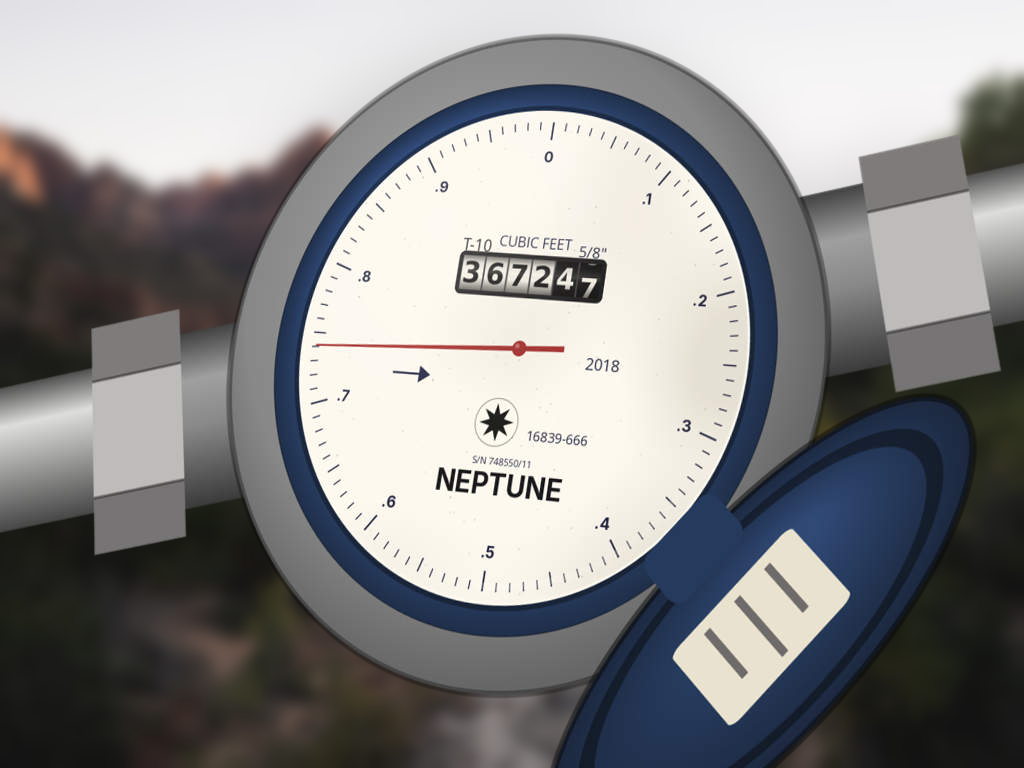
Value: ft³ 367246.74
